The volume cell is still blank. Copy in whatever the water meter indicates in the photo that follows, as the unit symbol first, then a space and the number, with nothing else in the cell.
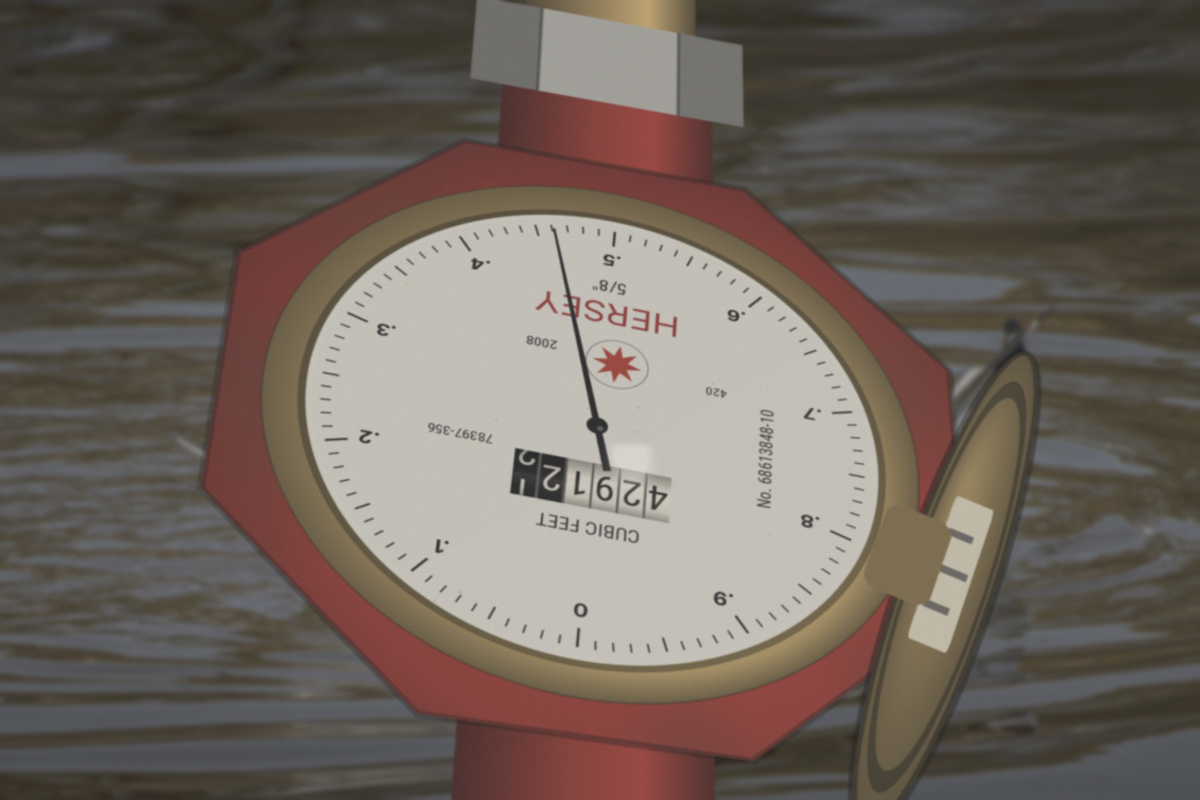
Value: ft³ 429121.46
